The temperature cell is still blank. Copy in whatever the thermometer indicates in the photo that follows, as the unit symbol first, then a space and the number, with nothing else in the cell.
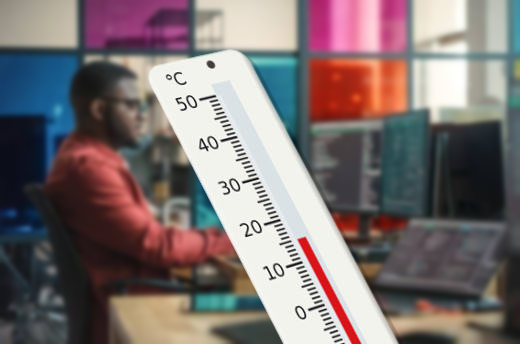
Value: °C 15
